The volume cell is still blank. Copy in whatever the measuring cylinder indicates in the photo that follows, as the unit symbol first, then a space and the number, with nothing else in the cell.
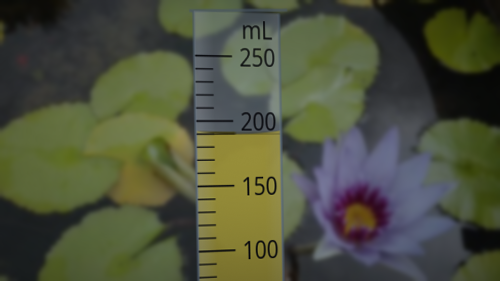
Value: mL 190
